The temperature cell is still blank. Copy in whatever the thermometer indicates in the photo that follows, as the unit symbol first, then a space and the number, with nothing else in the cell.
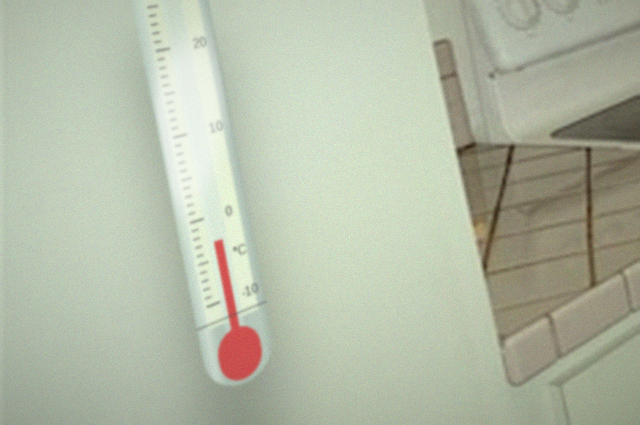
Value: °C -3
